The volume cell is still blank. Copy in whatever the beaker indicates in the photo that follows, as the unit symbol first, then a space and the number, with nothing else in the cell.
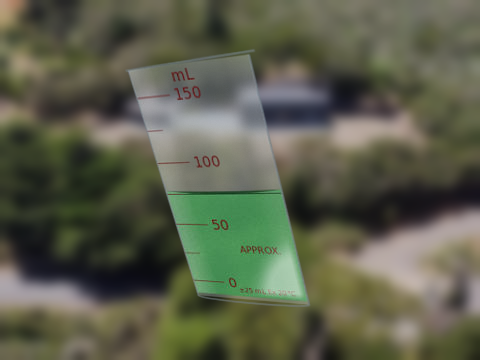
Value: mL 75
